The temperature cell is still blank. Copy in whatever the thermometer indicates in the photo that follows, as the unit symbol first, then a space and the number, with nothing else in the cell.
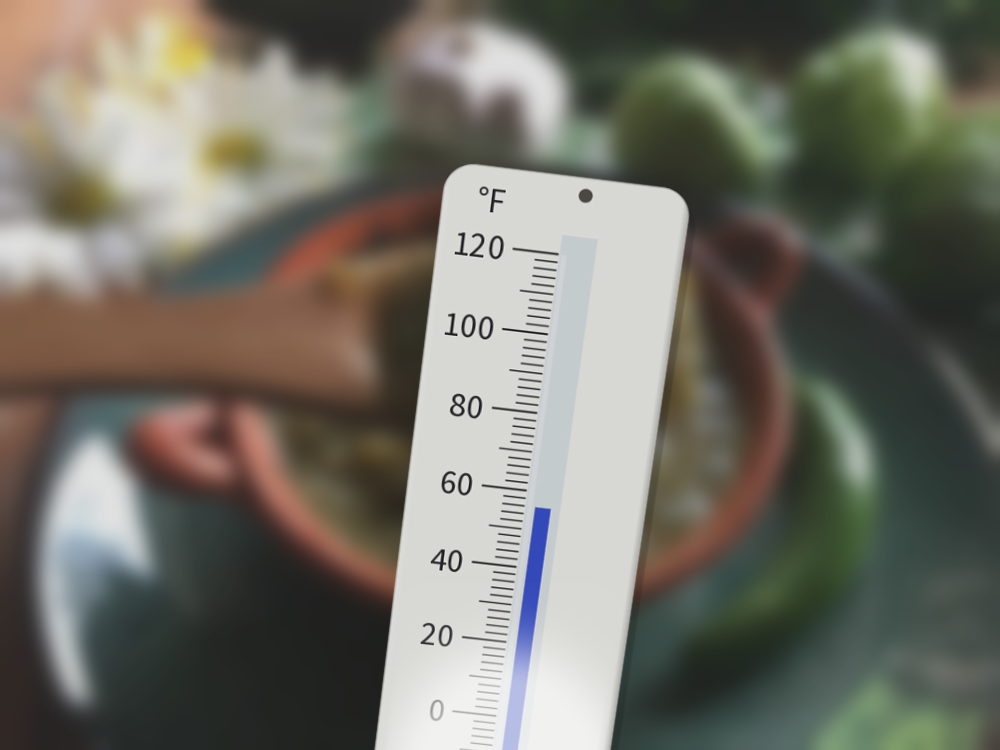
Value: °F 56
